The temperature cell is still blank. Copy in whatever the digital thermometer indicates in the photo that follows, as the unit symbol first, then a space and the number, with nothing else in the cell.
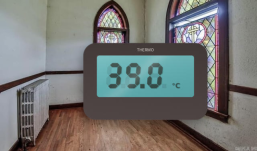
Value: °C 39.0
